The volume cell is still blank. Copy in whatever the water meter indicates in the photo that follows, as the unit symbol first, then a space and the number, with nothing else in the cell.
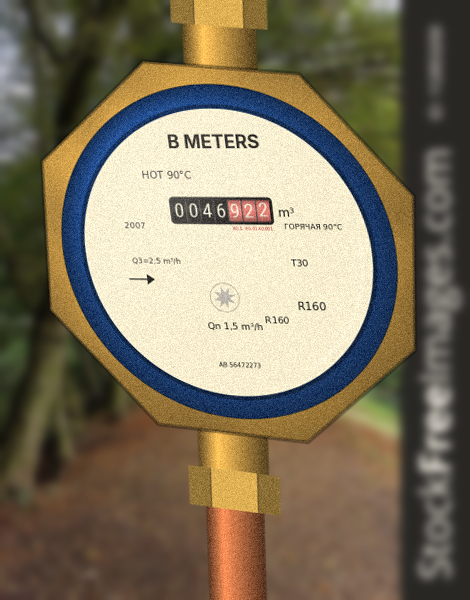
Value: m³ 46.922
